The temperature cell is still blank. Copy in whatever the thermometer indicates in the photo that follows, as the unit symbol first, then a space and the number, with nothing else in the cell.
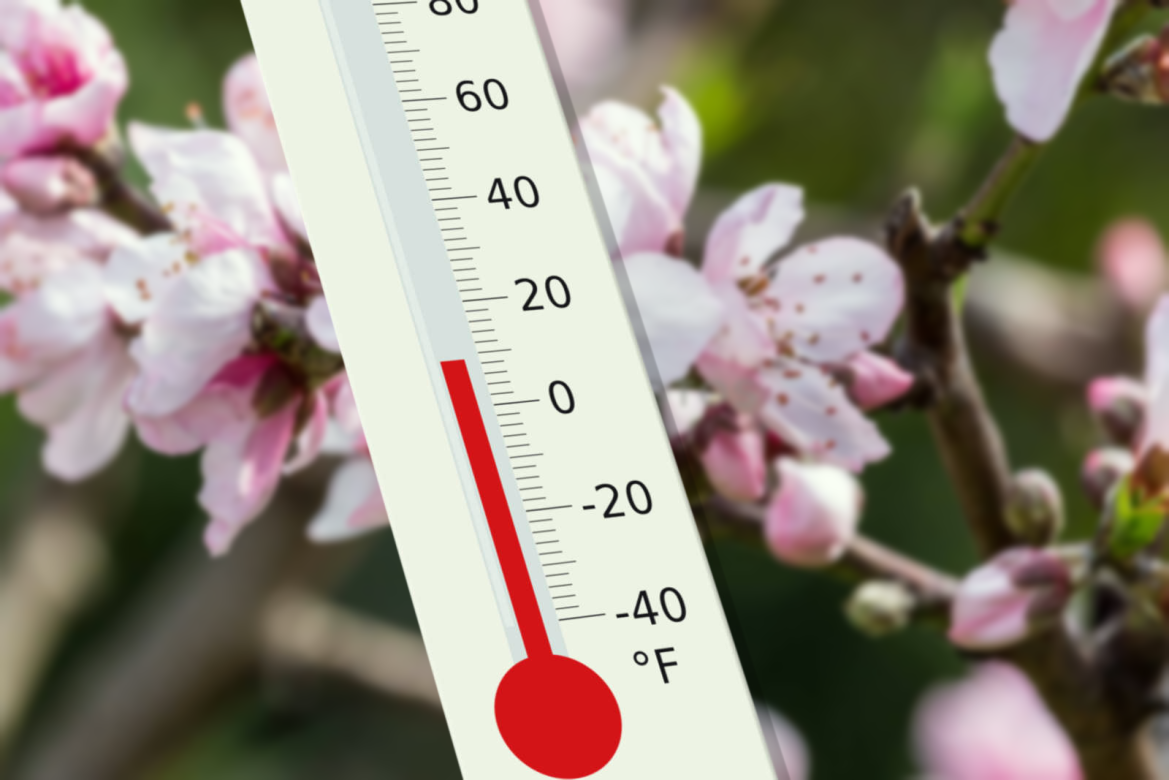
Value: °F 9
